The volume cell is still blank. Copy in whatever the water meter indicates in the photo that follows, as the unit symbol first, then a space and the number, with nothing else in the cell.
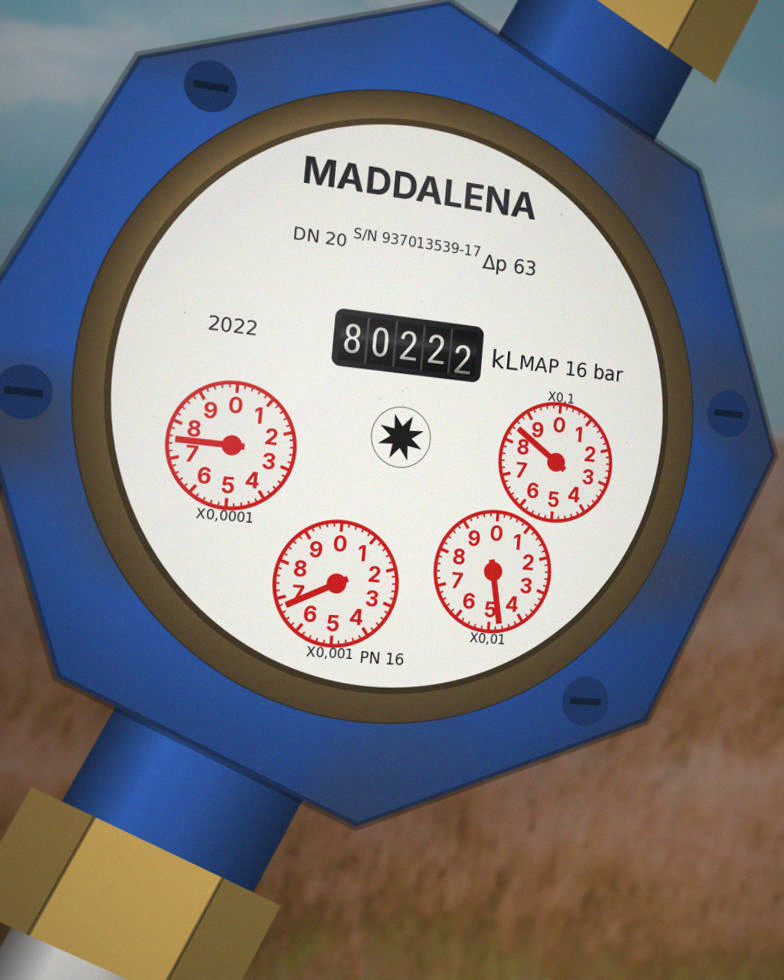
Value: kL 80221.8467
